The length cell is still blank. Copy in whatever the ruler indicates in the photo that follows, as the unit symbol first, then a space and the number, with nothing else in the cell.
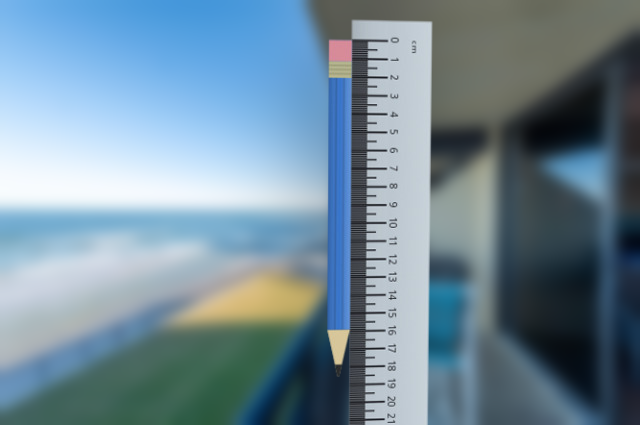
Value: cm 18.5
